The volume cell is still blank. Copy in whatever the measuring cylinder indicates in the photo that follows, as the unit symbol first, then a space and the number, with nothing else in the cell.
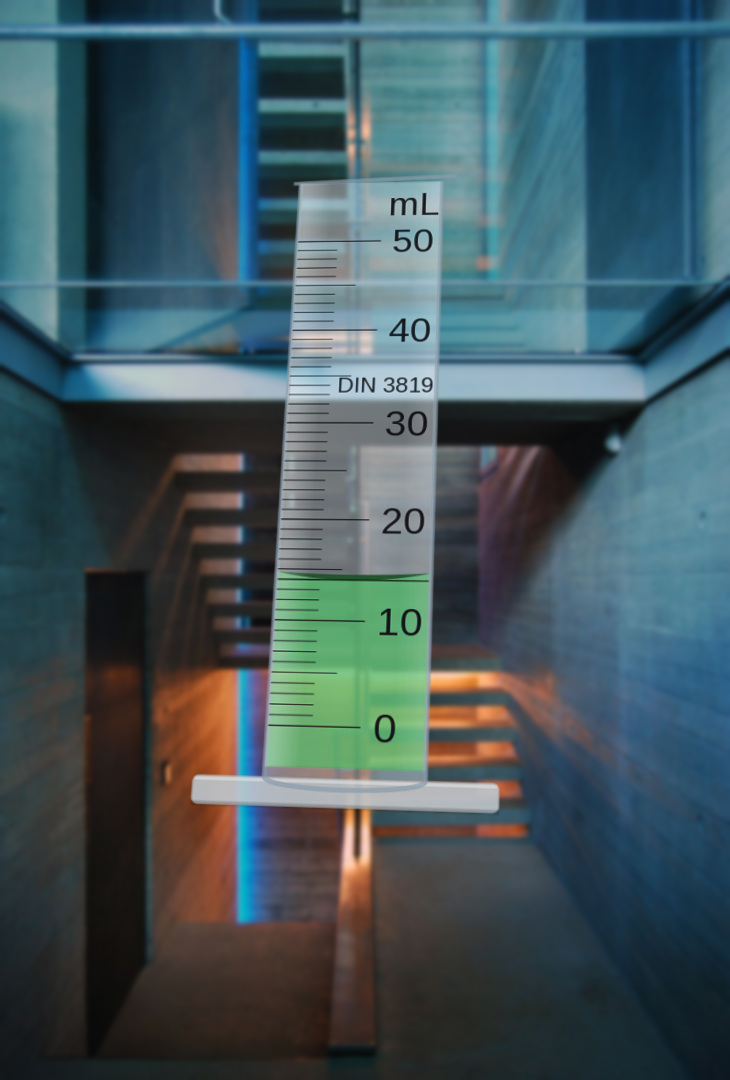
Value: mL 14
